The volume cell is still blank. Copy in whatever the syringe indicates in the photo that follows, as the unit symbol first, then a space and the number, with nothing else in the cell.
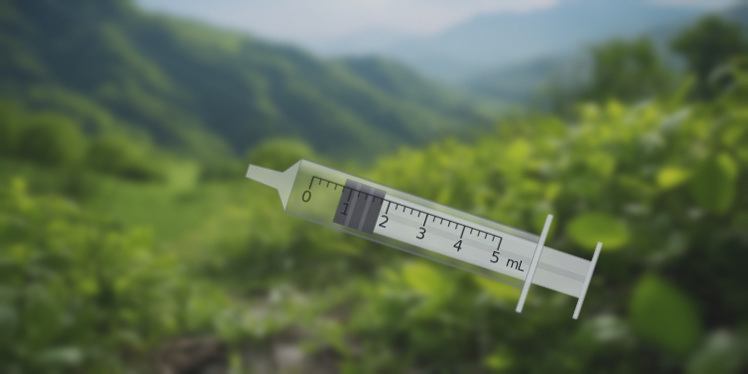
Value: mL 0.8
